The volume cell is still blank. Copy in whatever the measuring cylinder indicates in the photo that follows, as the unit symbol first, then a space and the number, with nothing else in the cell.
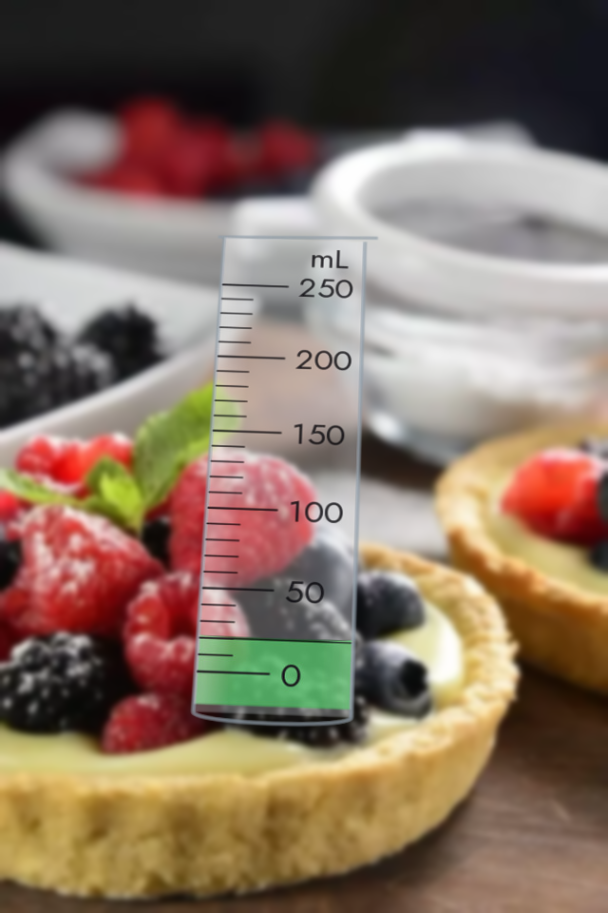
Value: mL 20
